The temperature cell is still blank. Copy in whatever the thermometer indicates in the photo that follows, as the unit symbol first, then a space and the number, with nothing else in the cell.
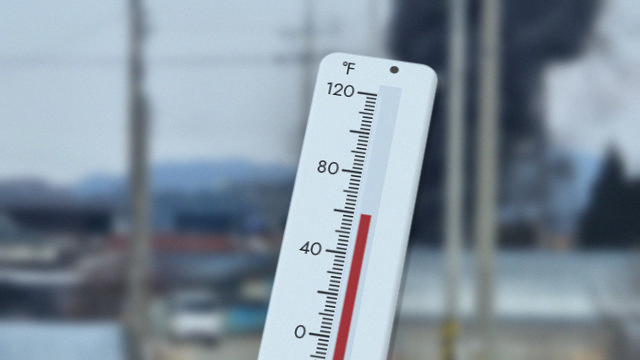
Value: °F 60
